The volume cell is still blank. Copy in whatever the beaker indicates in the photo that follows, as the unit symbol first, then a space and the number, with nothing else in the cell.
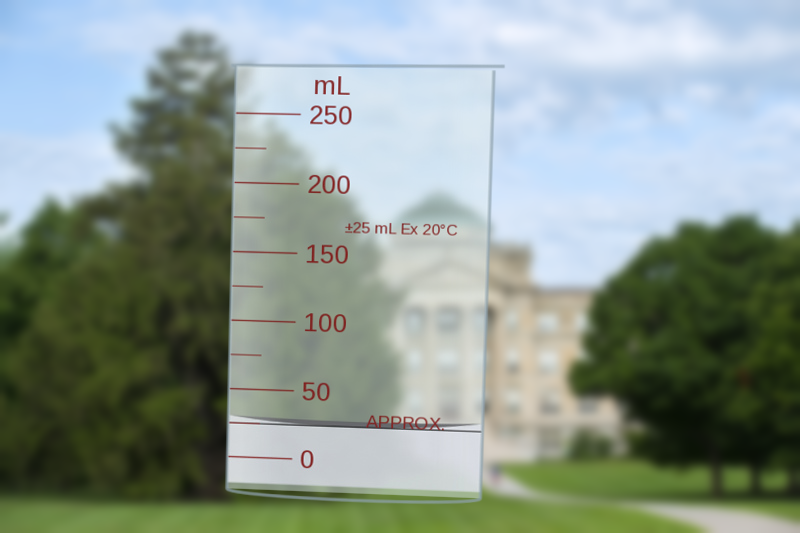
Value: mL 25
